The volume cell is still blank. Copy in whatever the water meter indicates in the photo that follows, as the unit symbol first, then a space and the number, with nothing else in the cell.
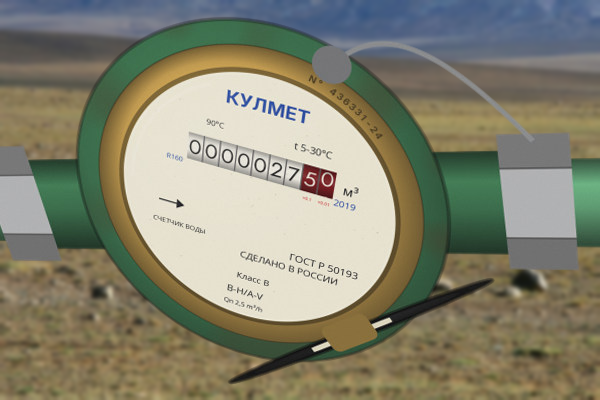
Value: m³ 27.50
